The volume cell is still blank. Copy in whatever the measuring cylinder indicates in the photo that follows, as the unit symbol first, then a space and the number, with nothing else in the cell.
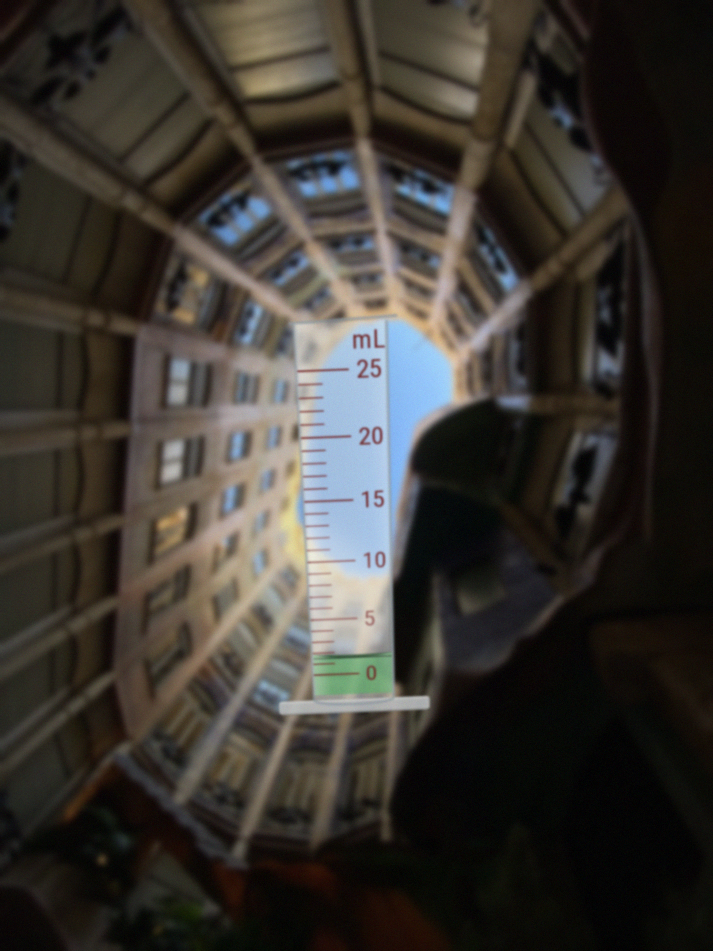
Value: mL 1.5
